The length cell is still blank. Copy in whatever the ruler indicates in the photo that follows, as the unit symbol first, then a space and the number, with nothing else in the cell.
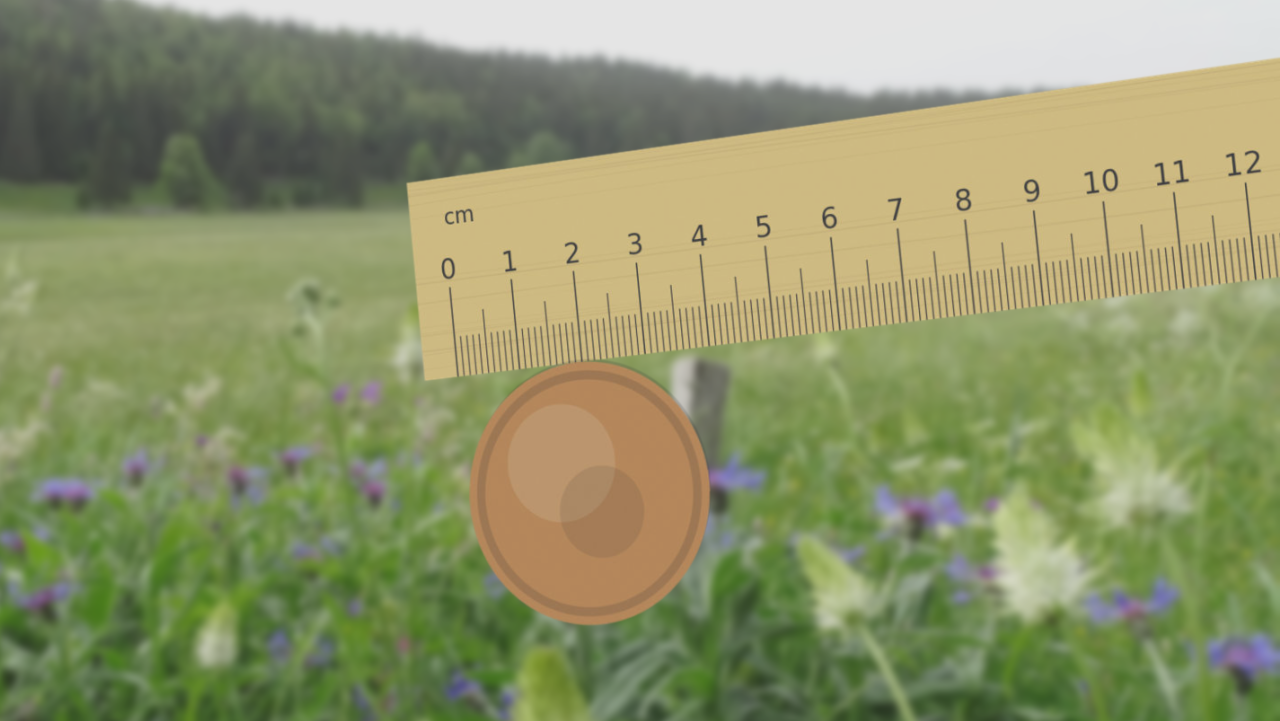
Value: cm 3.8
